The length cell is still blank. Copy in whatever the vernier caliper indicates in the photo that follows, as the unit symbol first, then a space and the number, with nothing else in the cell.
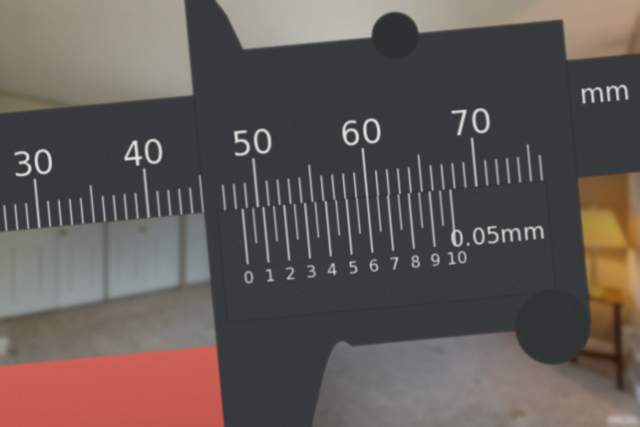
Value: mm 48.6
